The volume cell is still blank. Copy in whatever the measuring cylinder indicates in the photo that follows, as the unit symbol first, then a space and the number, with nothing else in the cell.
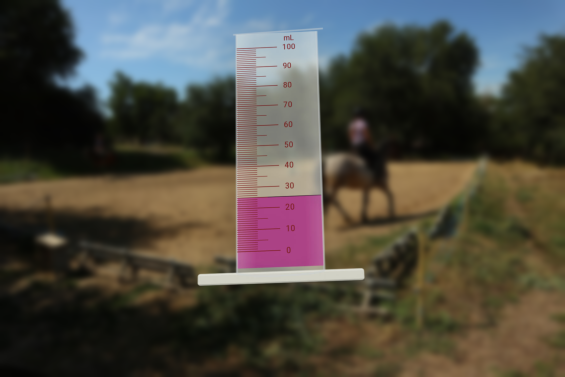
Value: mL 25
